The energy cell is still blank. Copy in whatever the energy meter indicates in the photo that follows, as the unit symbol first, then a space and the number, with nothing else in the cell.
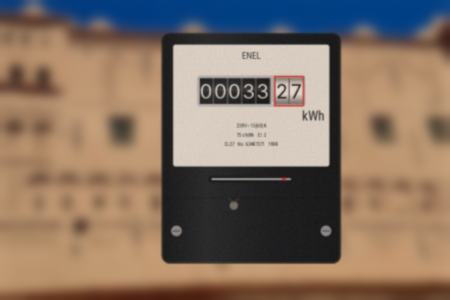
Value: kWh 33.27
